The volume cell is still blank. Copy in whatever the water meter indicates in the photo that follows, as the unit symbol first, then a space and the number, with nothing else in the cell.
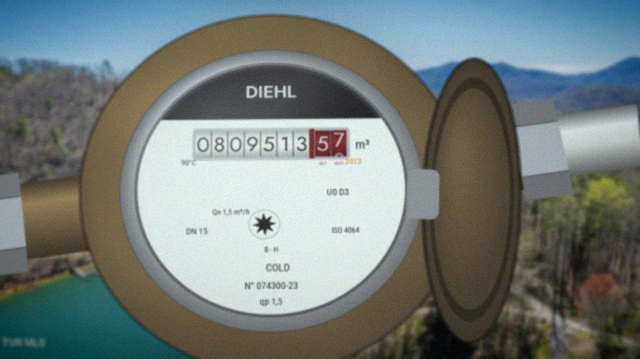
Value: m³ 809513.57
